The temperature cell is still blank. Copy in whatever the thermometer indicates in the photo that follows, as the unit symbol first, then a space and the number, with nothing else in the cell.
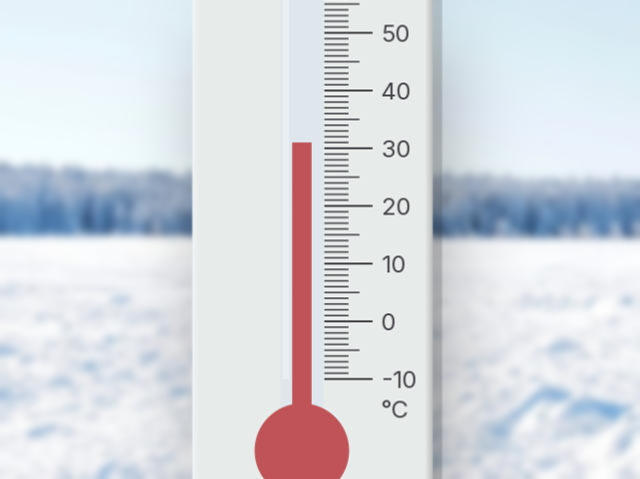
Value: °C 31
